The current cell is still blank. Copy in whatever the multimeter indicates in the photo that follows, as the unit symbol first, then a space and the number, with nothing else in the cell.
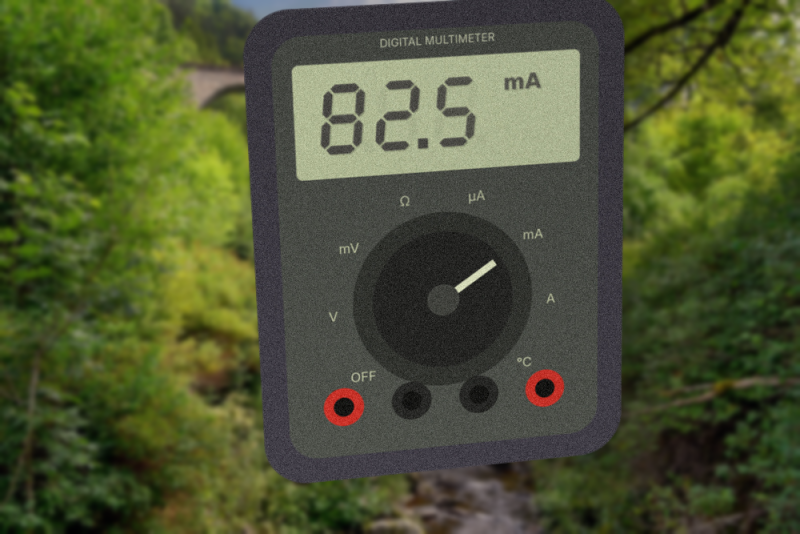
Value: mA 82.5
